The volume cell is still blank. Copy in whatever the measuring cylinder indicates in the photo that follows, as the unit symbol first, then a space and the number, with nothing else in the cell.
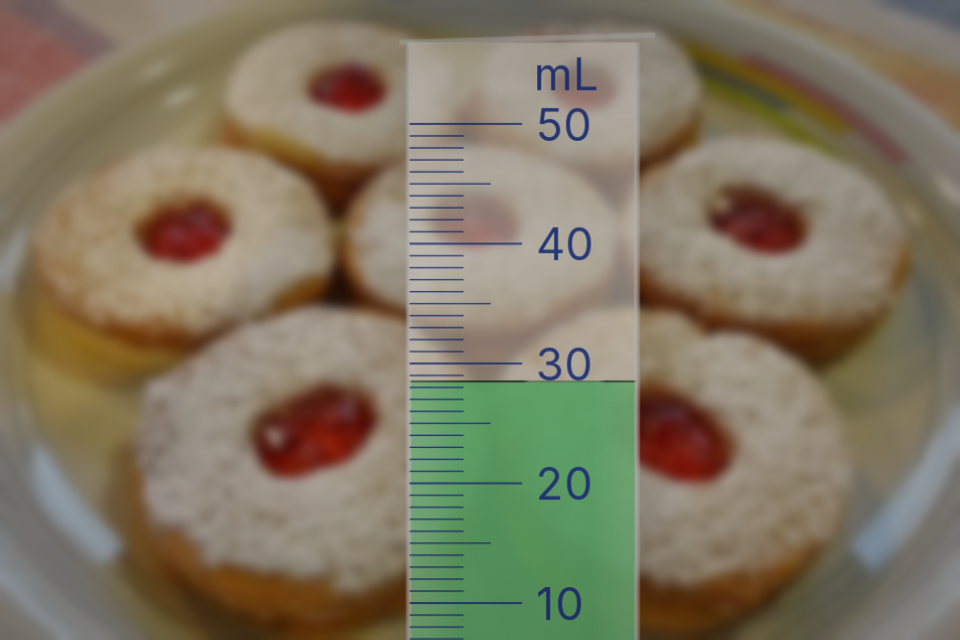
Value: mL 28.5
